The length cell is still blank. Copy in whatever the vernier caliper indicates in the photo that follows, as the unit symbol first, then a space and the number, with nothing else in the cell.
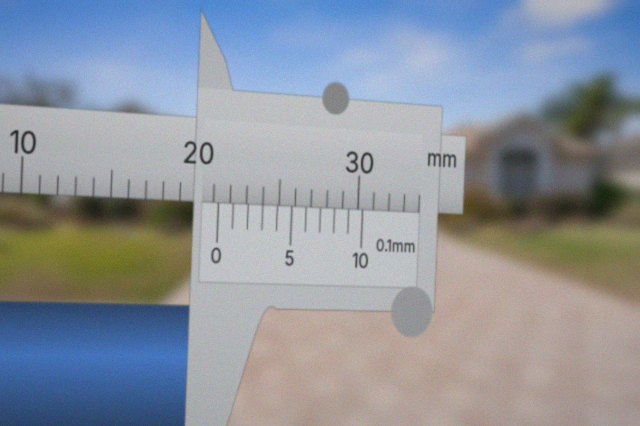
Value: mm 21.3
